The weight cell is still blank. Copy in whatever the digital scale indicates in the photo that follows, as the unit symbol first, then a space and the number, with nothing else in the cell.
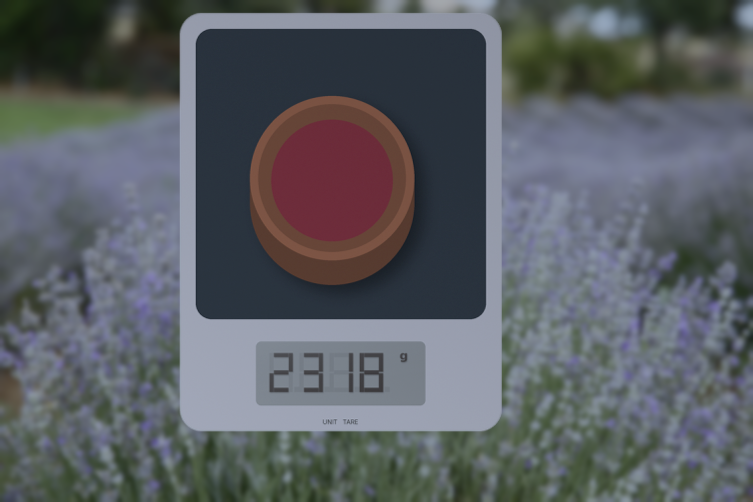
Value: g 2318
